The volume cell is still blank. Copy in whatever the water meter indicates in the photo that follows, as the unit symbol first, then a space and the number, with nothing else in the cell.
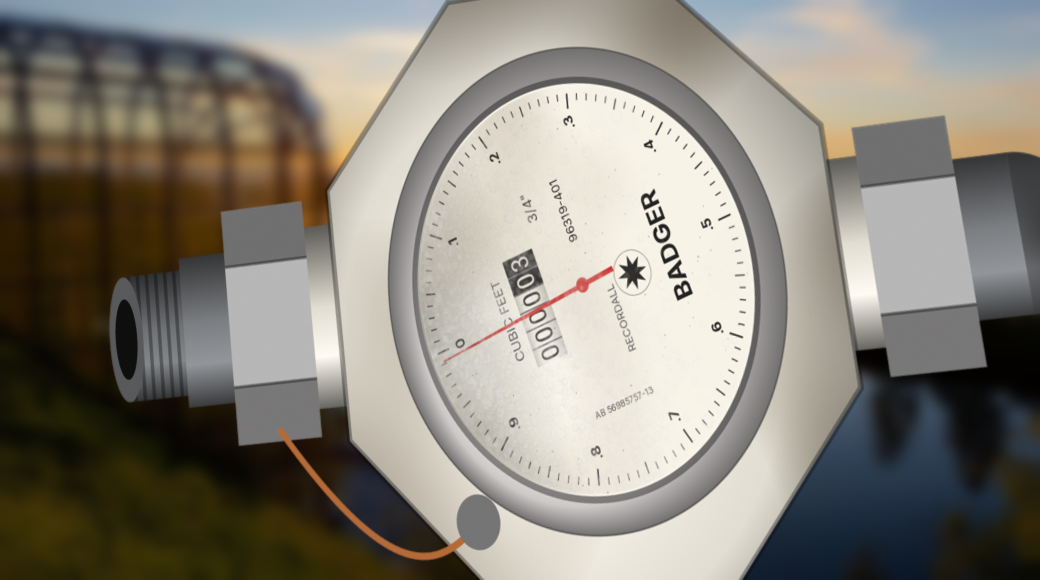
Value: ft³ 2.99
